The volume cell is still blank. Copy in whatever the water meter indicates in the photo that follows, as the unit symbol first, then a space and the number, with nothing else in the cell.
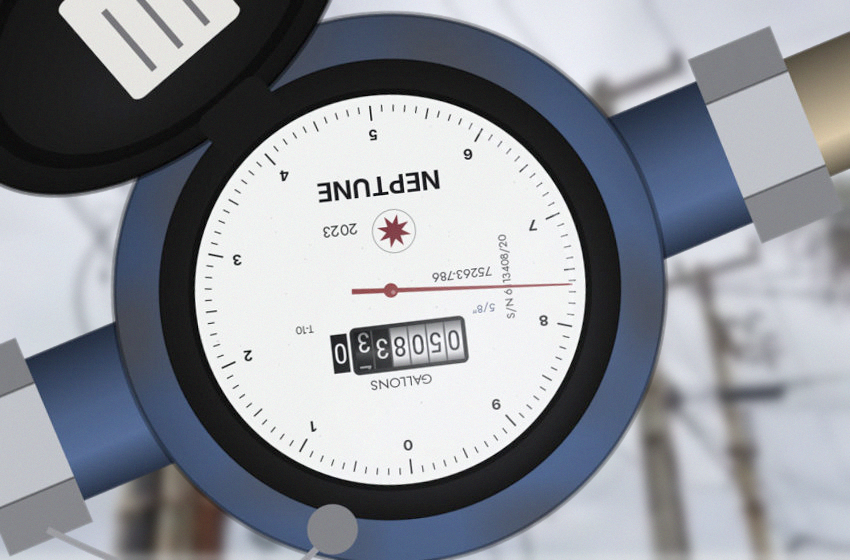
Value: gal 508327.6
